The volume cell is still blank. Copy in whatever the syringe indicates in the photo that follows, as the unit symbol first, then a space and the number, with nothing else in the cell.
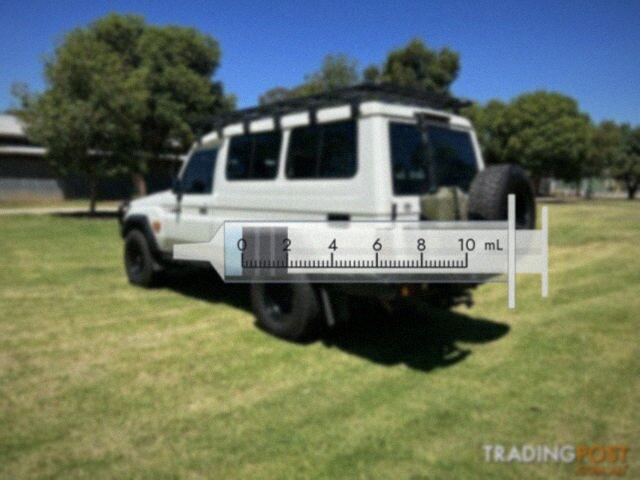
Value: mL 0
